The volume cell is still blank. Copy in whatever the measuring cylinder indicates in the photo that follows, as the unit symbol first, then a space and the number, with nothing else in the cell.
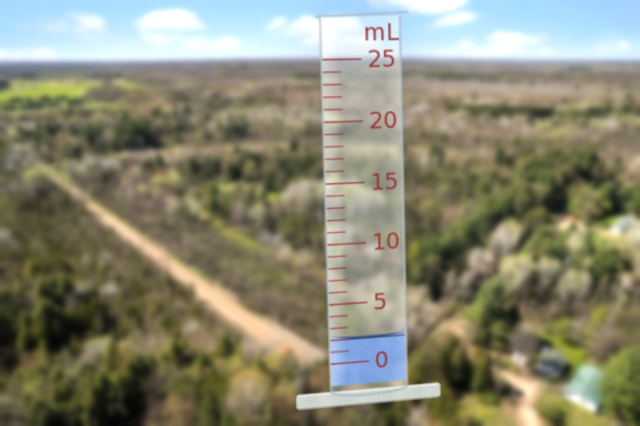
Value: mL 2
